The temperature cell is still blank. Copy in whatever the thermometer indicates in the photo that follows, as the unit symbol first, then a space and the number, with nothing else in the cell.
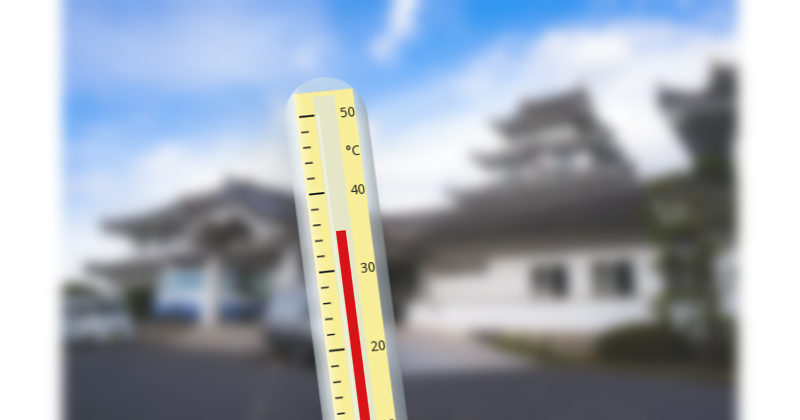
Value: °C 35
